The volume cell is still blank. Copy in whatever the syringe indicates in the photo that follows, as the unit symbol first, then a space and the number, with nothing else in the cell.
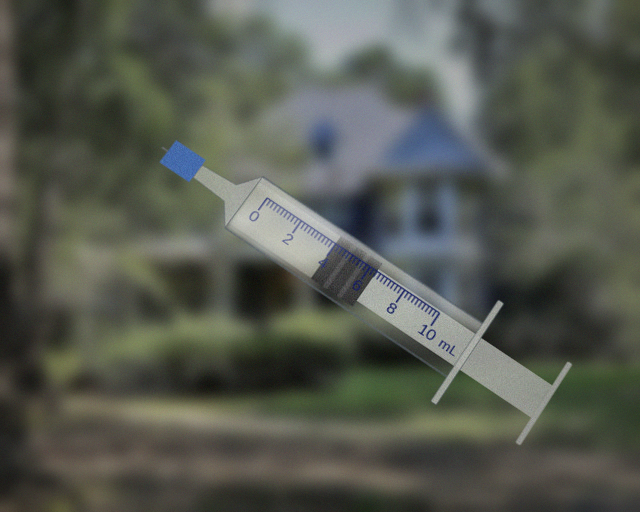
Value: mL 4
